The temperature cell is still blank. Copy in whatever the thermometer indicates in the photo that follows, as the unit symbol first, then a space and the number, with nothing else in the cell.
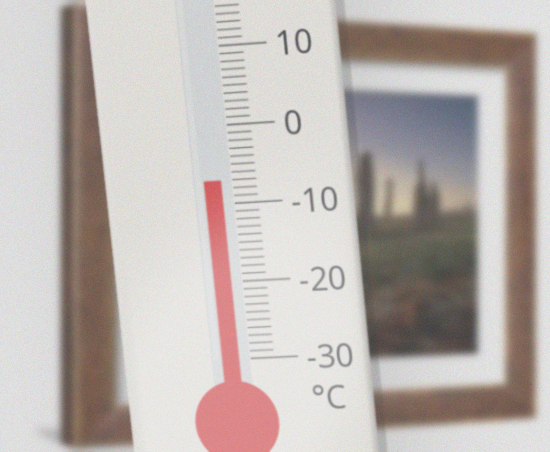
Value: °C -7
